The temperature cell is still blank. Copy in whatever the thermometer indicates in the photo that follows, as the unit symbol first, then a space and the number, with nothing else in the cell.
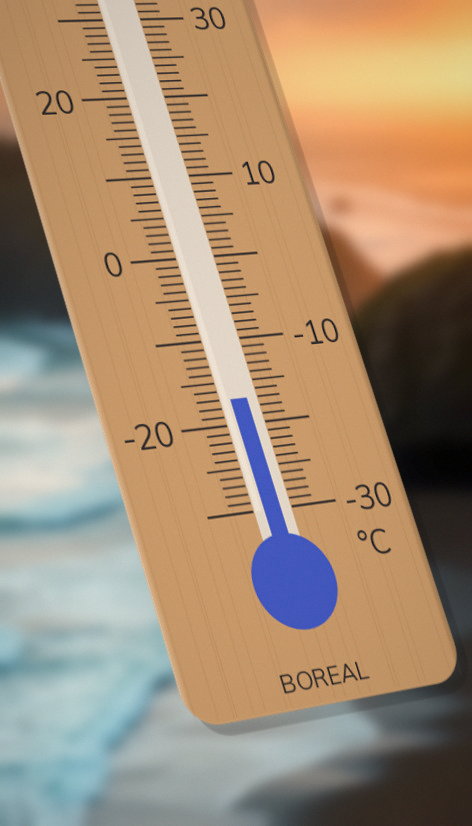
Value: °C -17
